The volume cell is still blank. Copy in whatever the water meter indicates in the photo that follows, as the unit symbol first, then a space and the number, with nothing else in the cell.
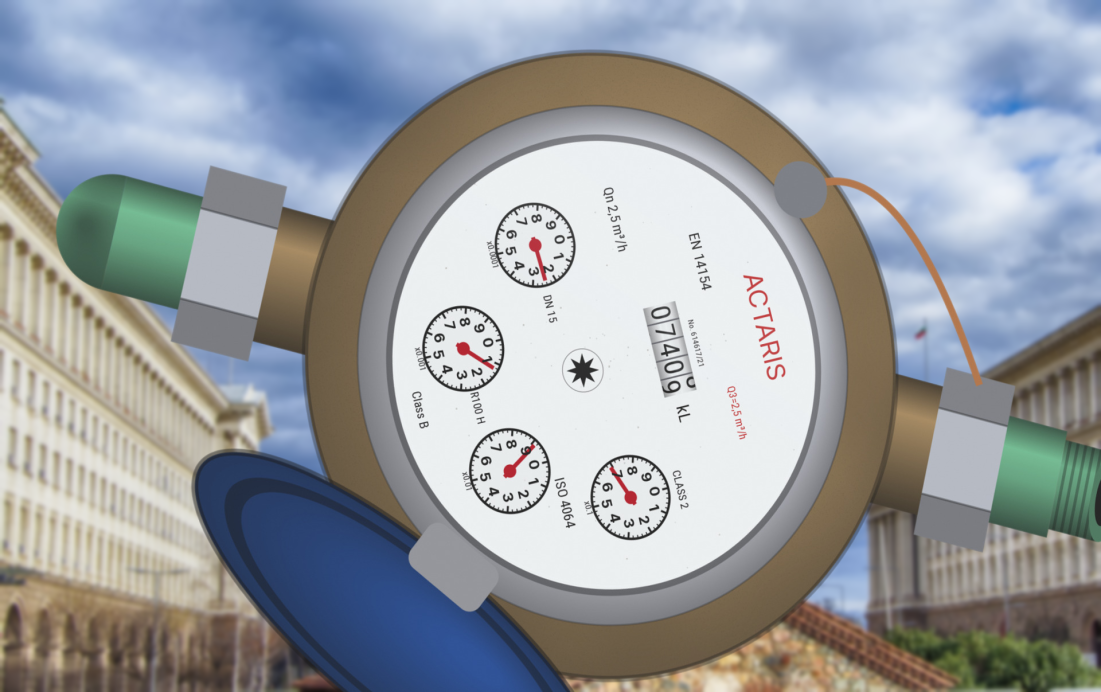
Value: kL 7408.6912
